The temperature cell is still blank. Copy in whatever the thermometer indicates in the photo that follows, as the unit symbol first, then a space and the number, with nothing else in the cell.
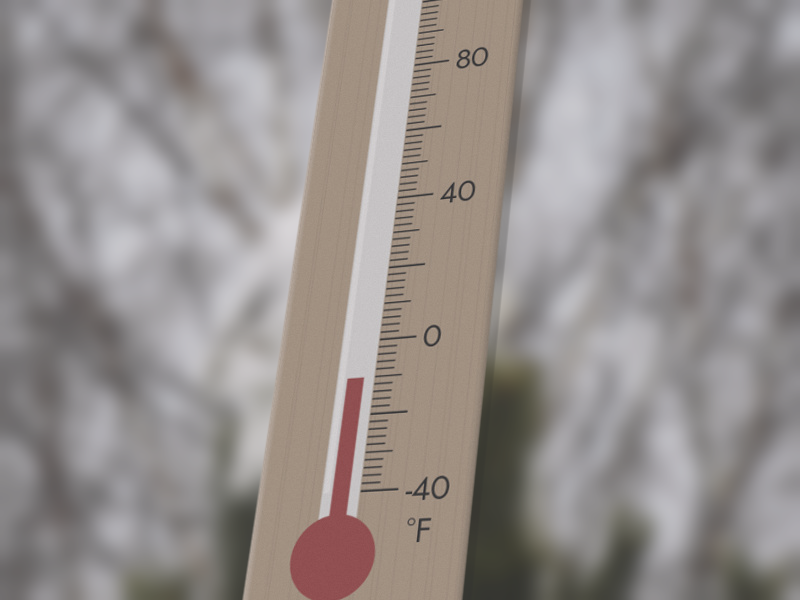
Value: °F -10
